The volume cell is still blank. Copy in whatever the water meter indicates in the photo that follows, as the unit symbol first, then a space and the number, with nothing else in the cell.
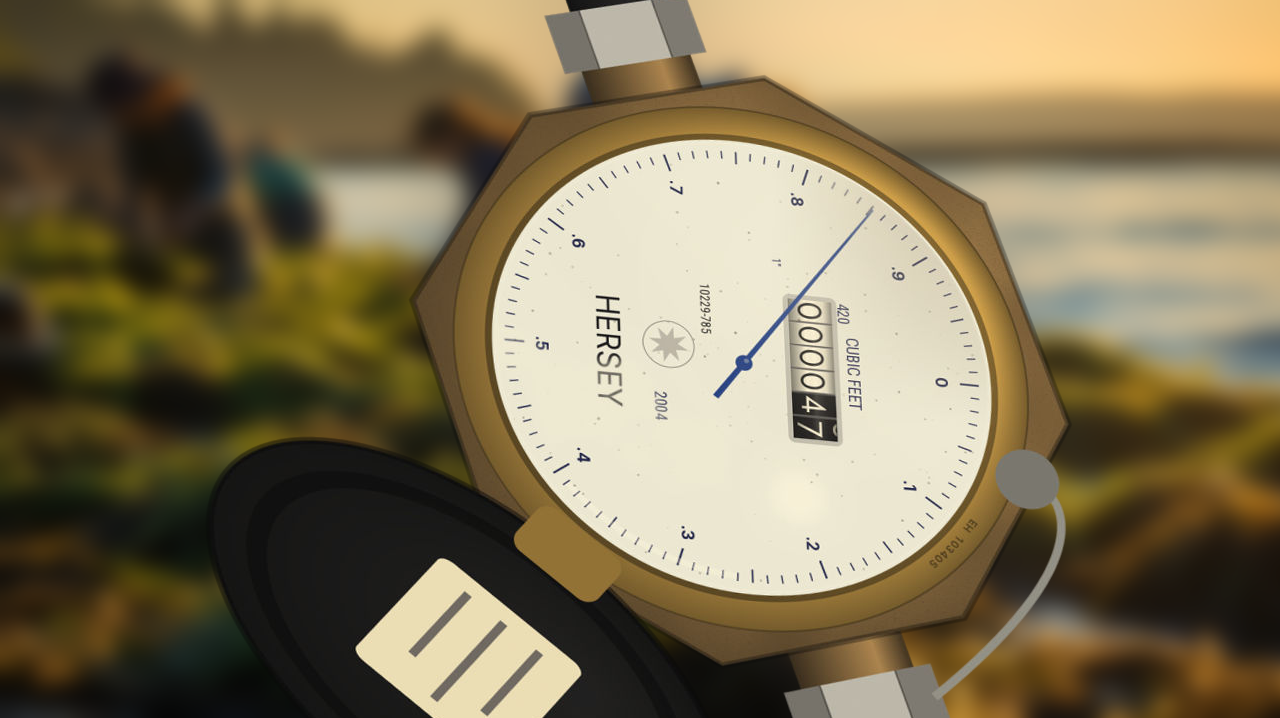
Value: ft³ 46.85
